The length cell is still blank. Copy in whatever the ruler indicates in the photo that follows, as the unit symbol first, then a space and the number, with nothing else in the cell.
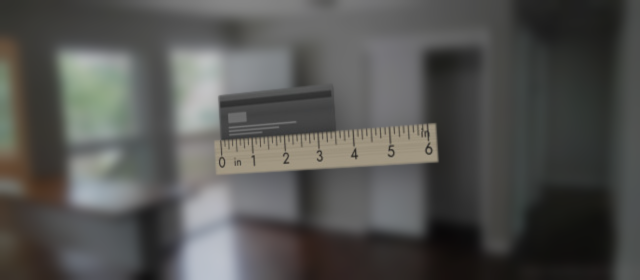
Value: in 3.5
